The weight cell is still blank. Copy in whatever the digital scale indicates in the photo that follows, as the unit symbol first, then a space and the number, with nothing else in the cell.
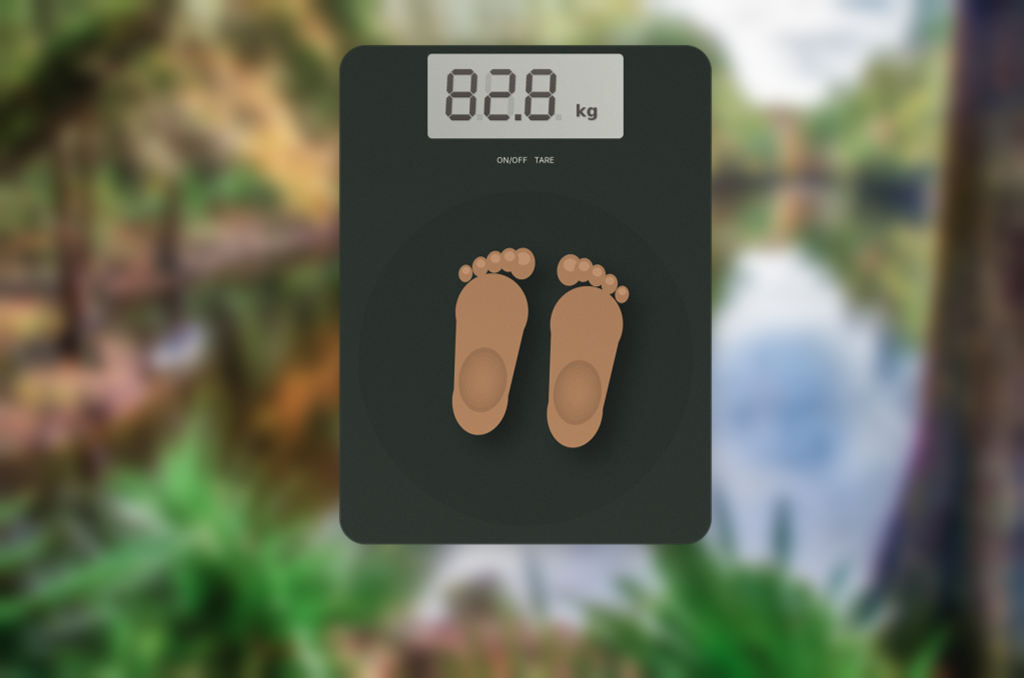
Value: kg 82.8
